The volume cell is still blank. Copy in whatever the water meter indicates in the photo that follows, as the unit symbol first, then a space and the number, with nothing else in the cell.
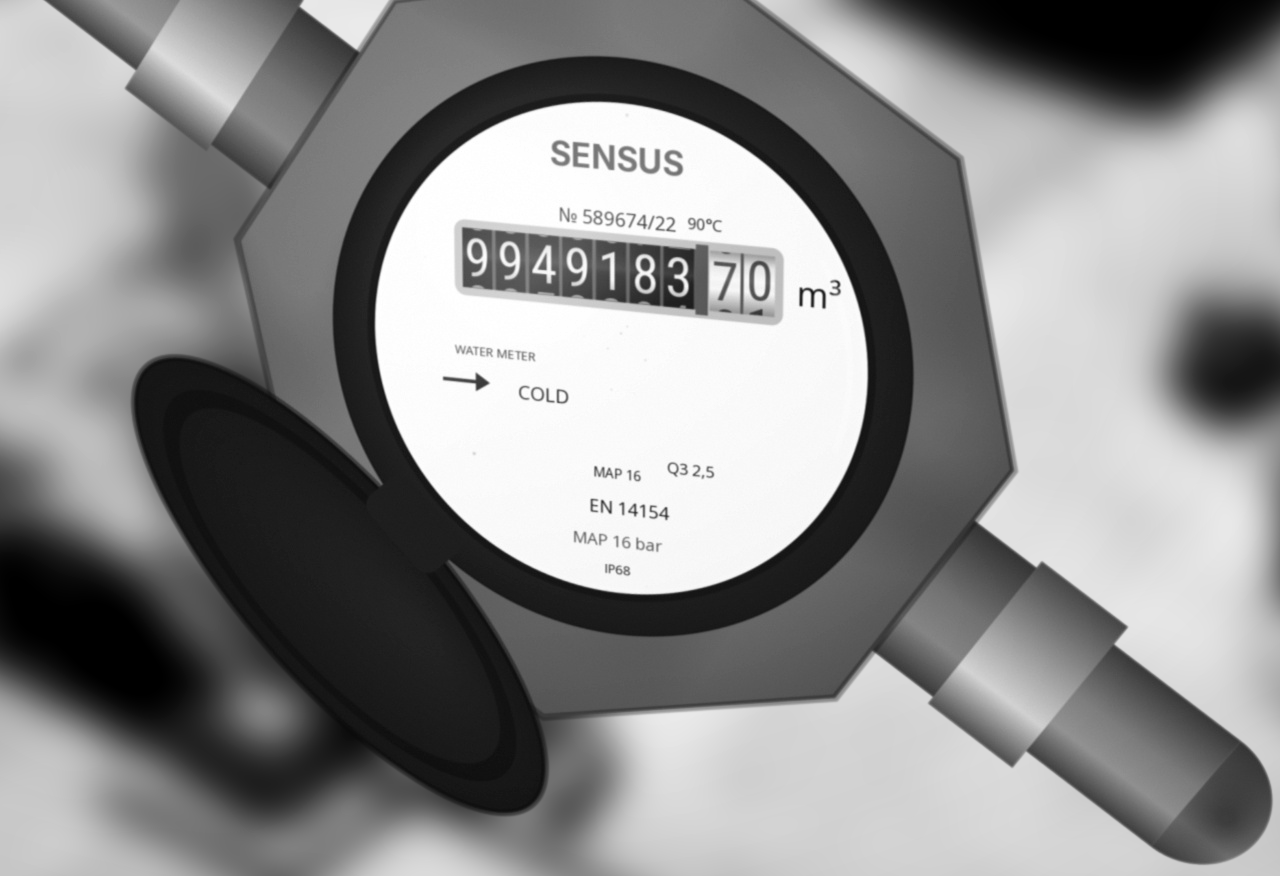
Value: m³ 9949183.70
